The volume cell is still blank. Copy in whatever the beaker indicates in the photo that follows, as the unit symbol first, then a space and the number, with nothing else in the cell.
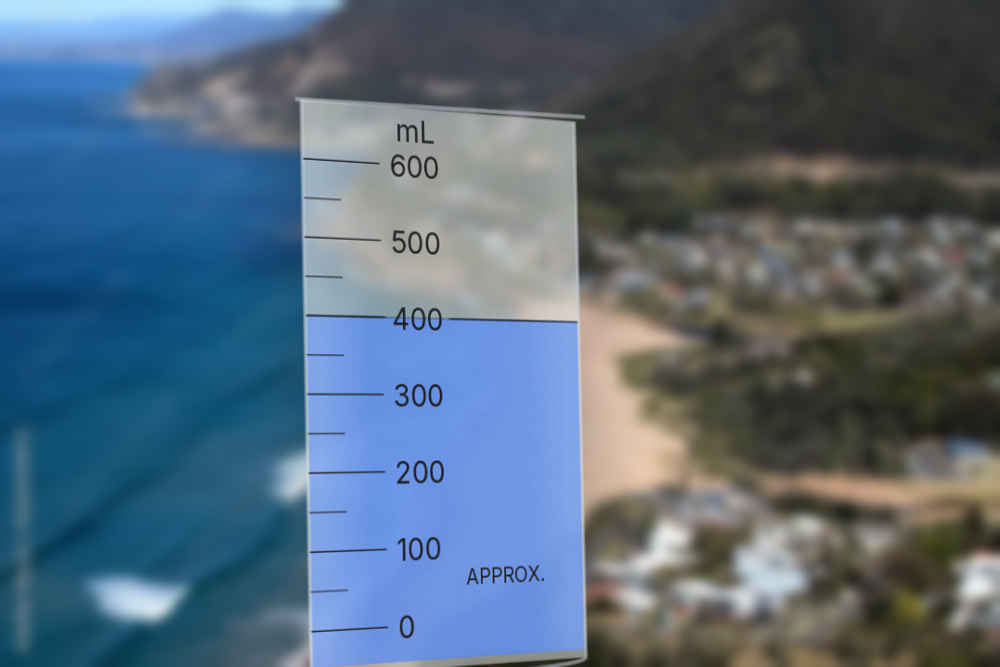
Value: mL 400
